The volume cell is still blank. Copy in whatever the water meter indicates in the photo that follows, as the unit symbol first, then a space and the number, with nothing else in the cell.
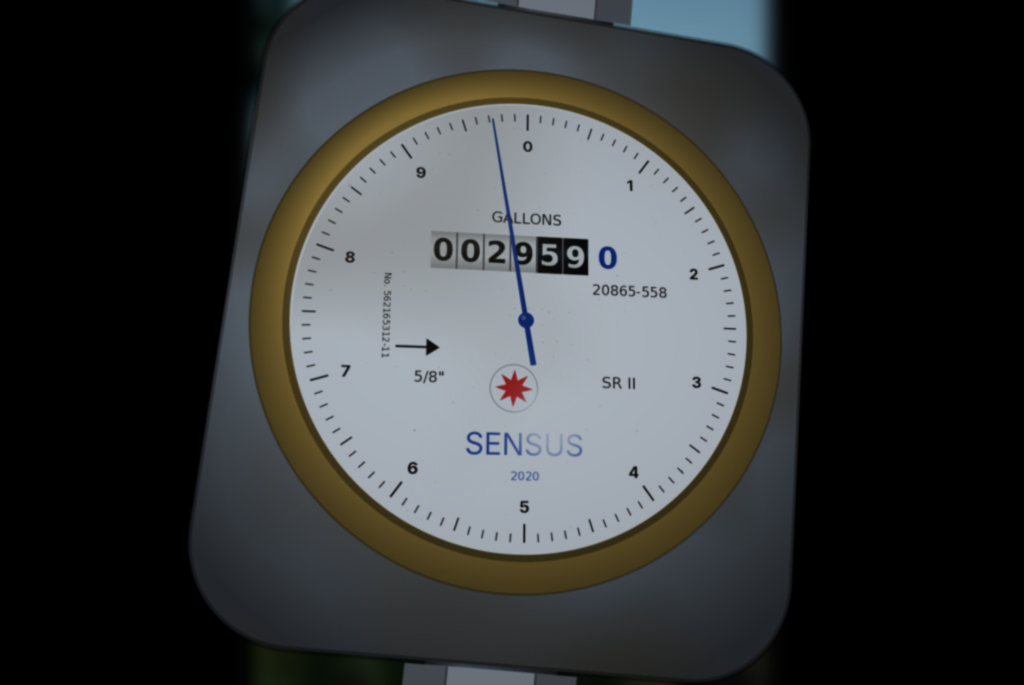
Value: gal 29589.7
